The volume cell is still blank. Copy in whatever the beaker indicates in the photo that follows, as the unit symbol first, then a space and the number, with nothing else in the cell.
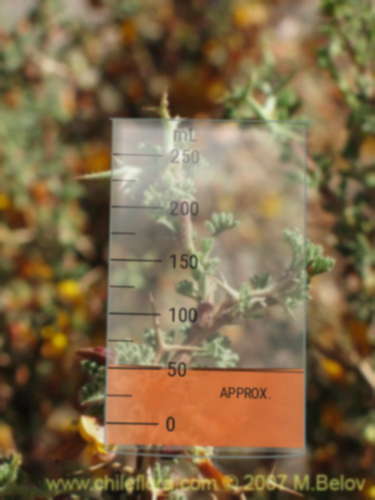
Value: mL 50
